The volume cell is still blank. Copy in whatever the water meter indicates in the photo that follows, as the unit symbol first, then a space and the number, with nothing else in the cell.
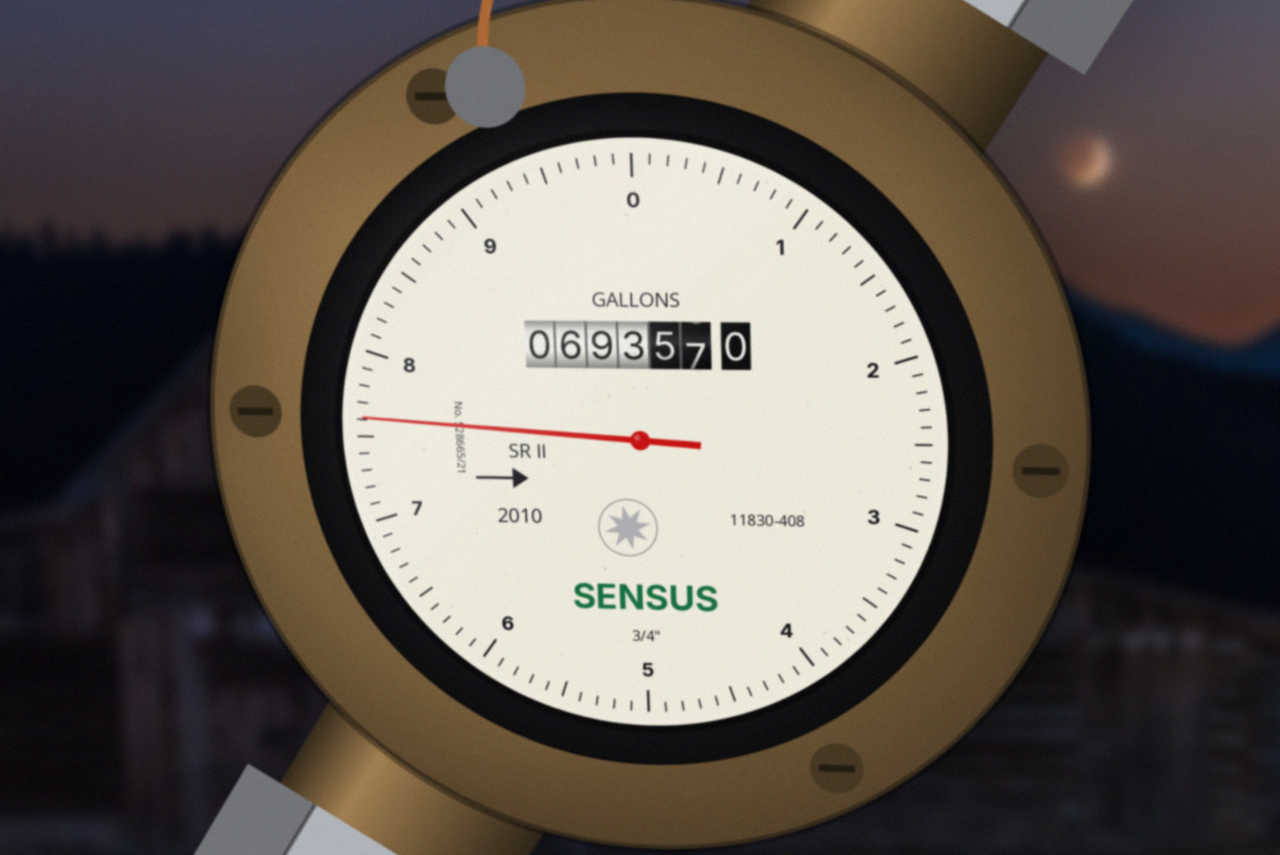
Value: gal 693567.6
